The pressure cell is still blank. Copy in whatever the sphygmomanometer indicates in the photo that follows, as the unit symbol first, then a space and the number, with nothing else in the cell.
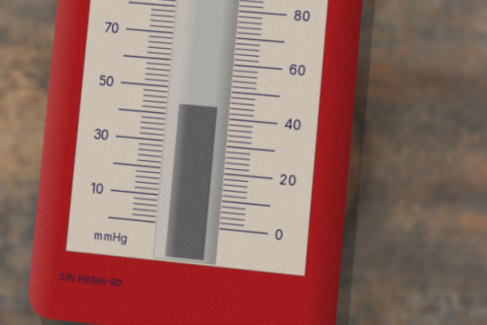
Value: mmHg 44
